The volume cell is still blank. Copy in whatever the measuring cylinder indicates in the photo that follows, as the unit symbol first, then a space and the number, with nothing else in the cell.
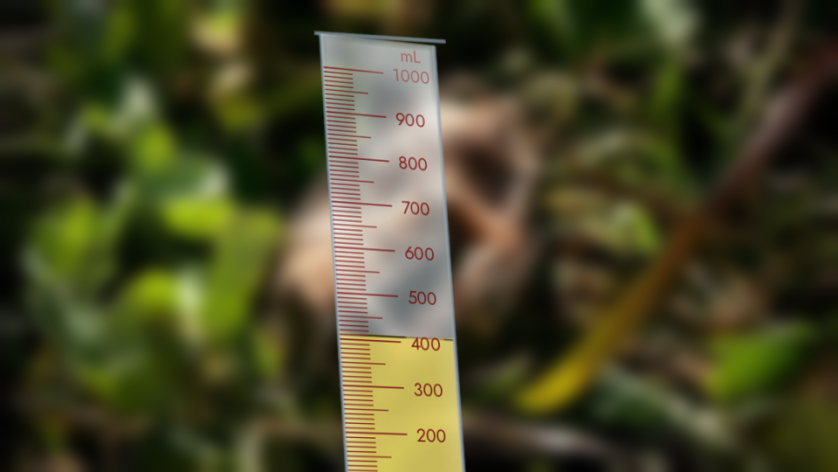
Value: mL 410
